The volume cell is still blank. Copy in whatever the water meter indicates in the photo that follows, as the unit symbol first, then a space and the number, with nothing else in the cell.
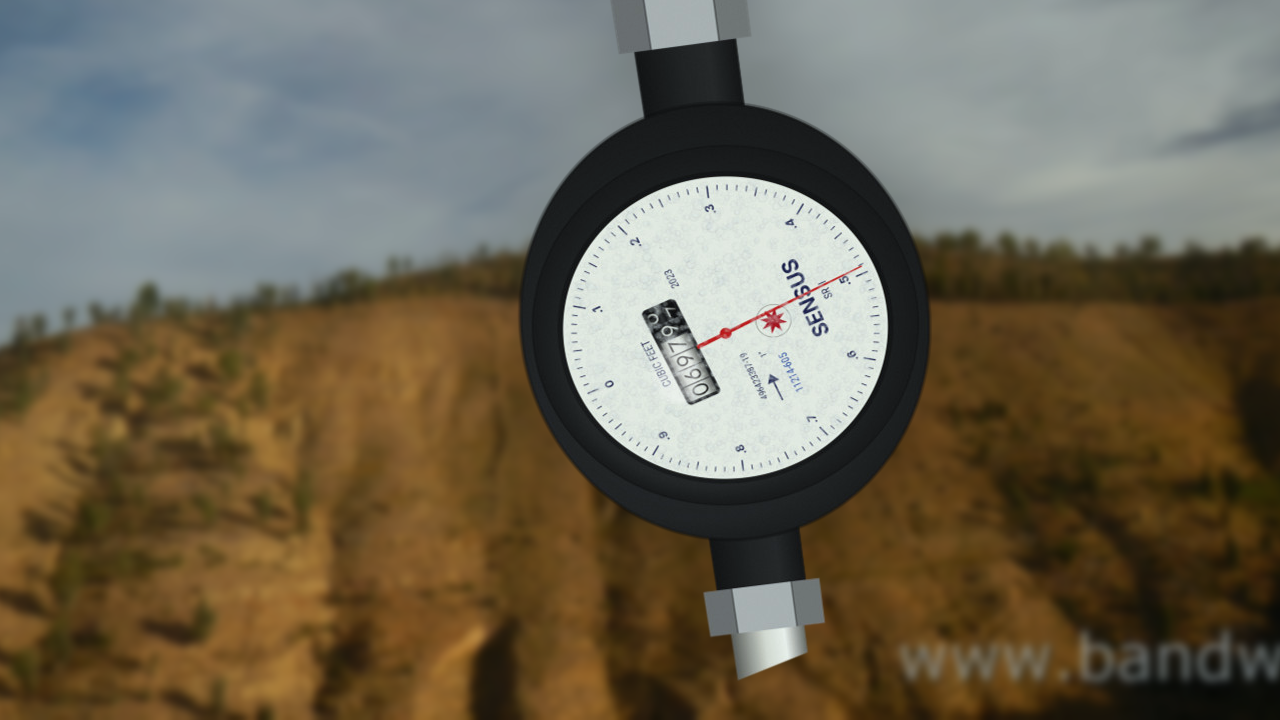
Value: ft³ 69796.49
